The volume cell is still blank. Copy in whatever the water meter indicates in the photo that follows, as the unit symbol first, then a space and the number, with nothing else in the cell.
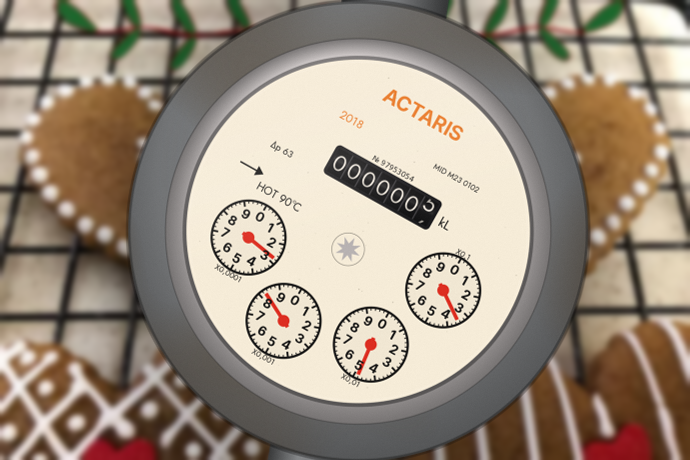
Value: kL 5.3482
